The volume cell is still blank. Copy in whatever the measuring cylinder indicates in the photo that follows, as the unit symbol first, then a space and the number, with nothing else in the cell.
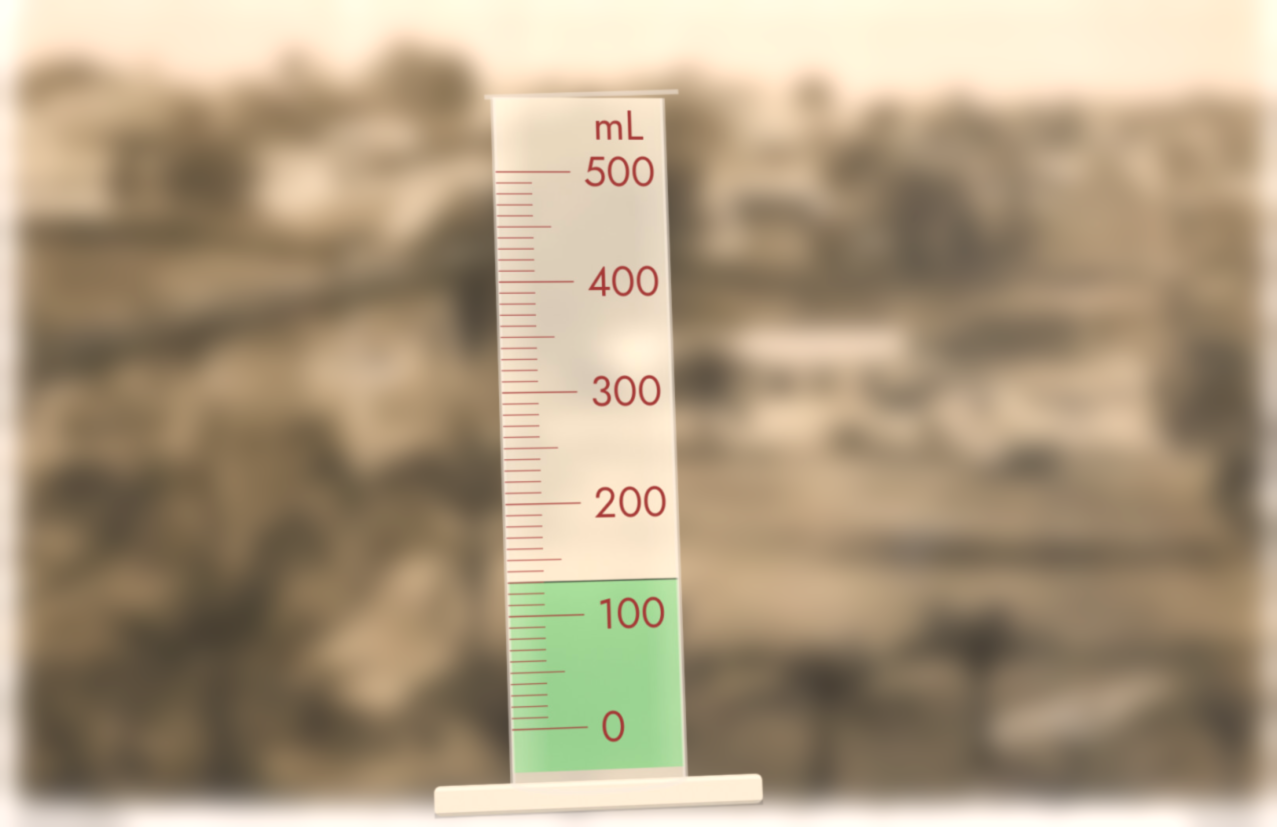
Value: mL 130
